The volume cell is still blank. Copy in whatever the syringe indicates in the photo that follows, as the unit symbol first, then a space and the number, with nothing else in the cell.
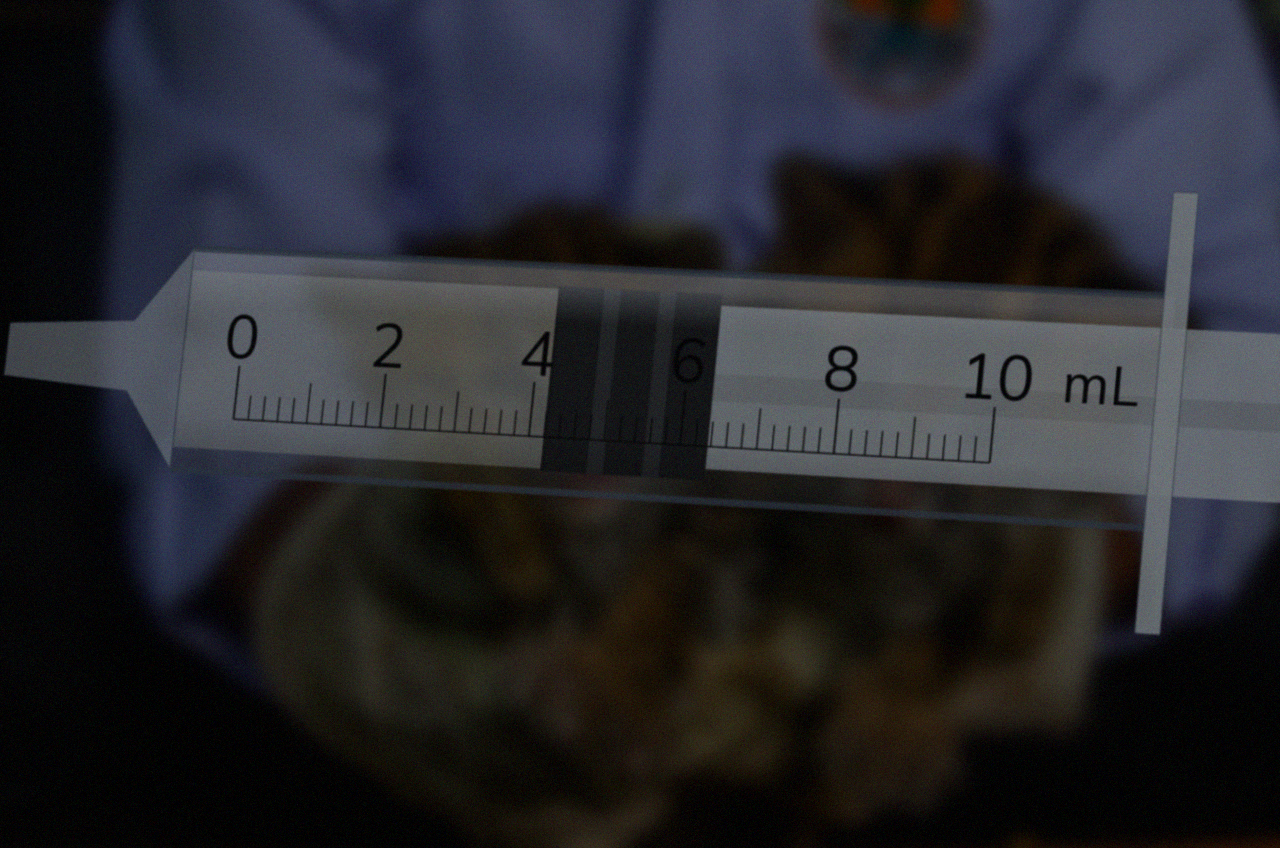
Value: mL 4.2
